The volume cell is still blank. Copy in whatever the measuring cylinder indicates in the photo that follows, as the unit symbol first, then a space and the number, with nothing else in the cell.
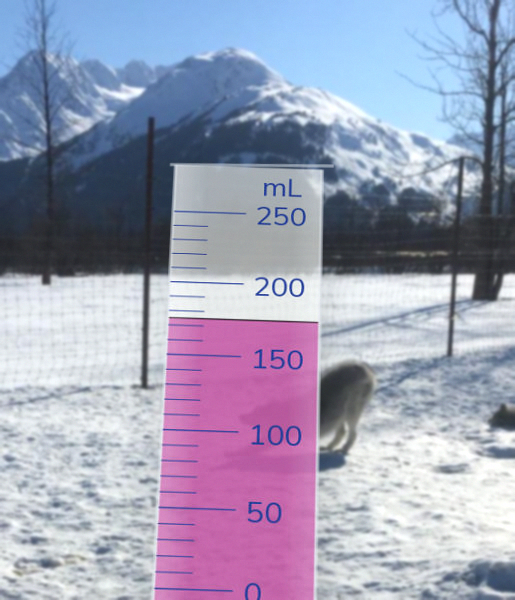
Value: mL 175
